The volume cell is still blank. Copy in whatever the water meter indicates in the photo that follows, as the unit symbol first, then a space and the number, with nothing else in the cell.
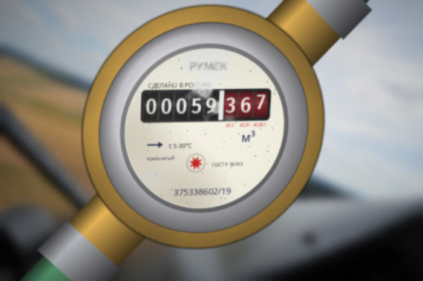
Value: m³ 59.367
